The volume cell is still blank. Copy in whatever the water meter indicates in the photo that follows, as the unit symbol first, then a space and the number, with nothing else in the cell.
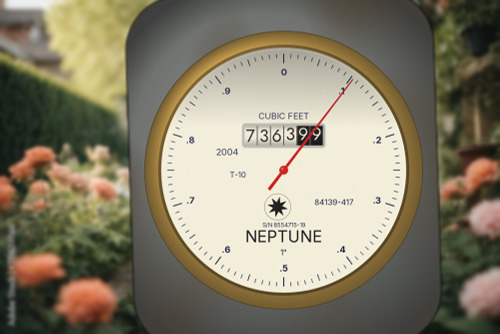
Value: ft³ 736399.10
